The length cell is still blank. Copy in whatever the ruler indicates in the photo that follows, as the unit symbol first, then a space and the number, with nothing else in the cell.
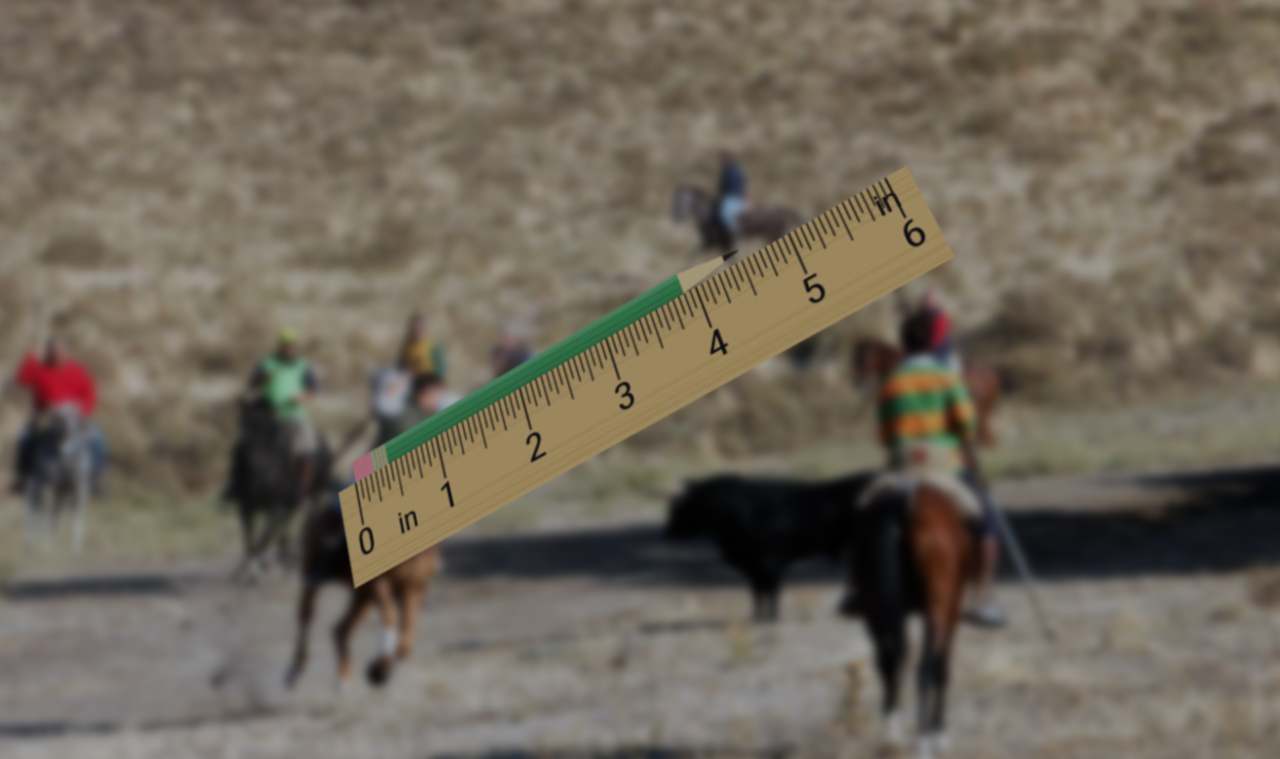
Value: in 4.5
